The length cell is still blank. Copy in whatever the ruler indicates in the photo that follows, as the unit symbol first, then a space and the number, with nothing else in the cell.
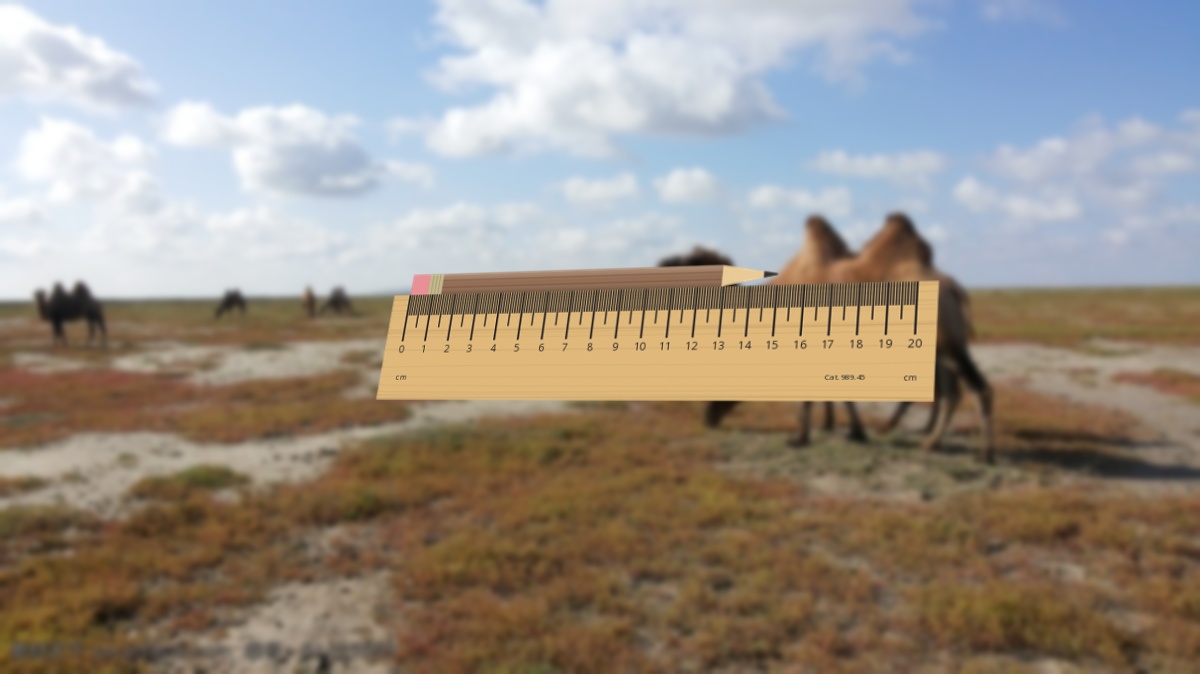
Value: cm 15
